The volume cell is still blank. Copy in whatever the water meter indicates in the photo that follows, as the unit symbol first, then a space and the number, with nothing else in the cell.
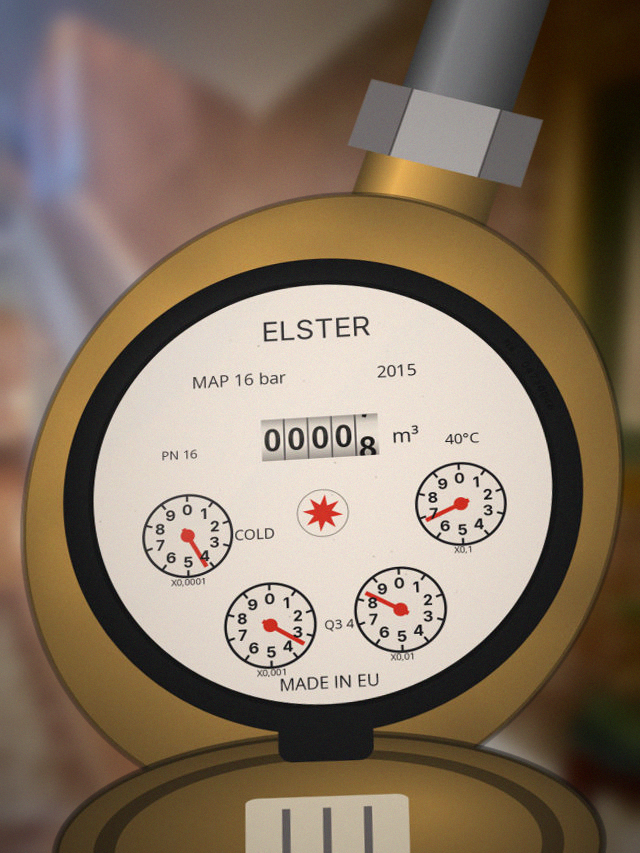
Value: m³ 7.6834
